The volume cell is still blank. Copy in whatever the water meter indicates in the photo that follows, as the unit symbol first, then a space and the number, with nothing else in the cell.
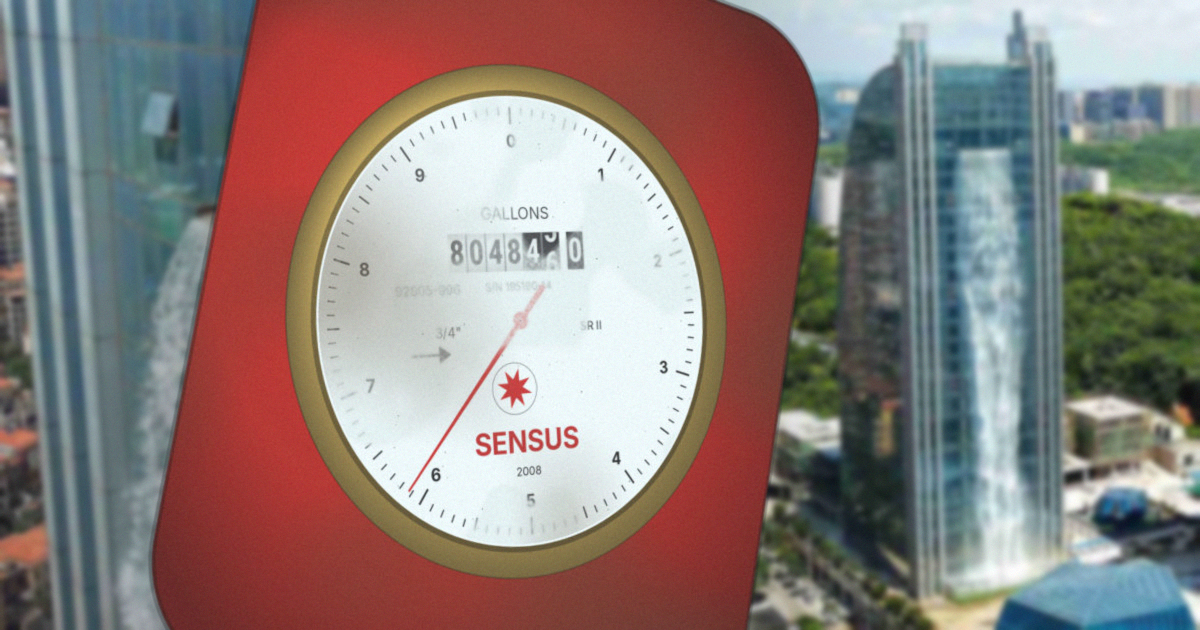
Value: gal 8048456.1
